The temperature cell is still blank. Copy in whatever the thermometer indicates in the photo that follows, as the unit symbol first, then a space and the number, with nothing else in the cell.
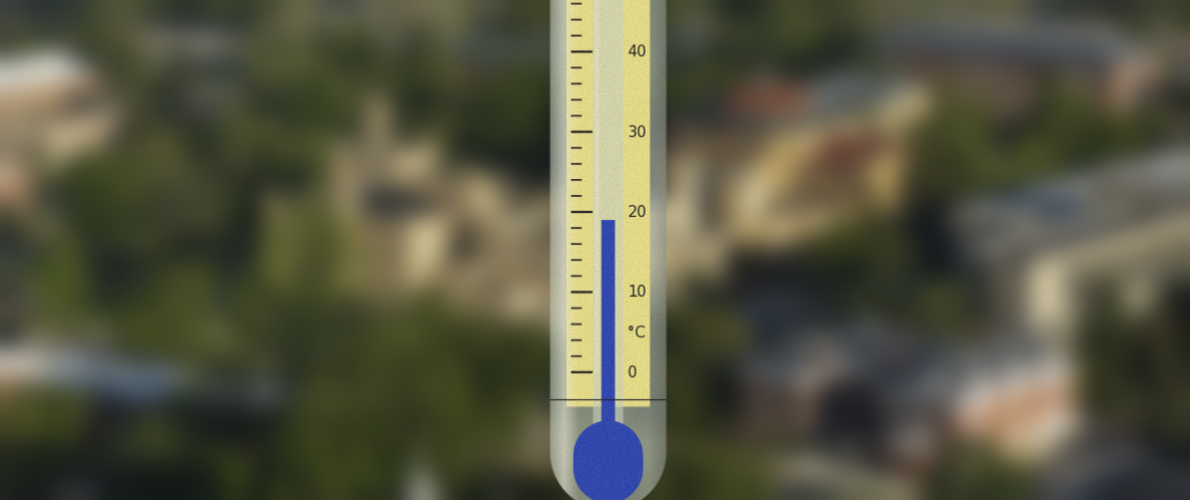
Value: °C 19
